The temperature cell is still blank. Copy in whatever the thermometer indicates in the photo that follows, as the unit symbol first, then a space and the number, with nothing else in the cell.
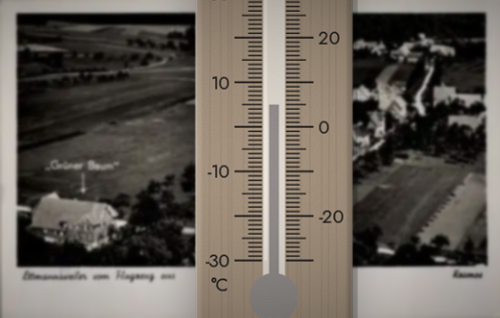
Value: °C 5
